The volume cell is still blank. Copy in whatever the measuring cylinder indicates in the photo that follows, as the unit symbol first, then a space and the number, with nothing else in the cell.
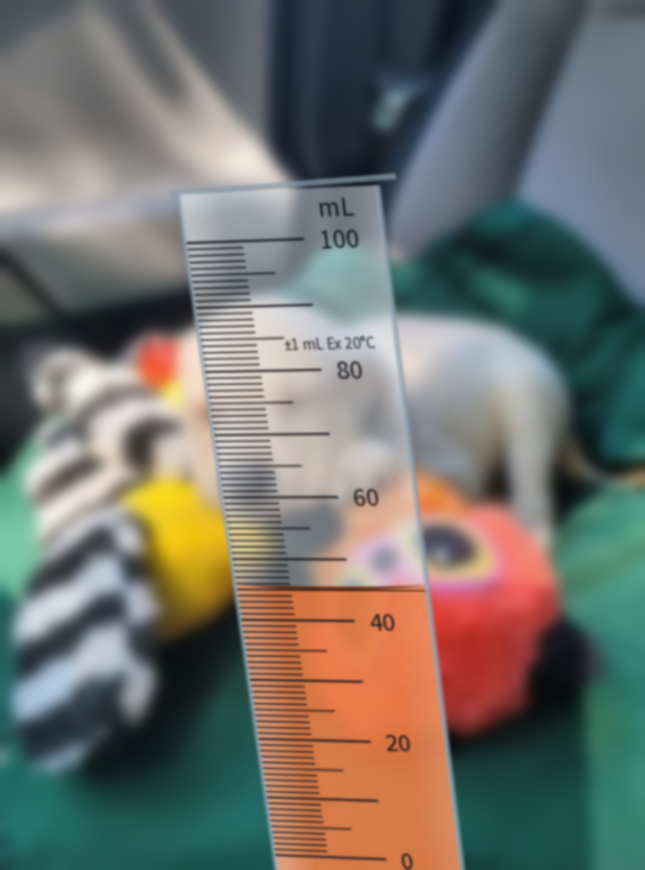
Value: mL 45
